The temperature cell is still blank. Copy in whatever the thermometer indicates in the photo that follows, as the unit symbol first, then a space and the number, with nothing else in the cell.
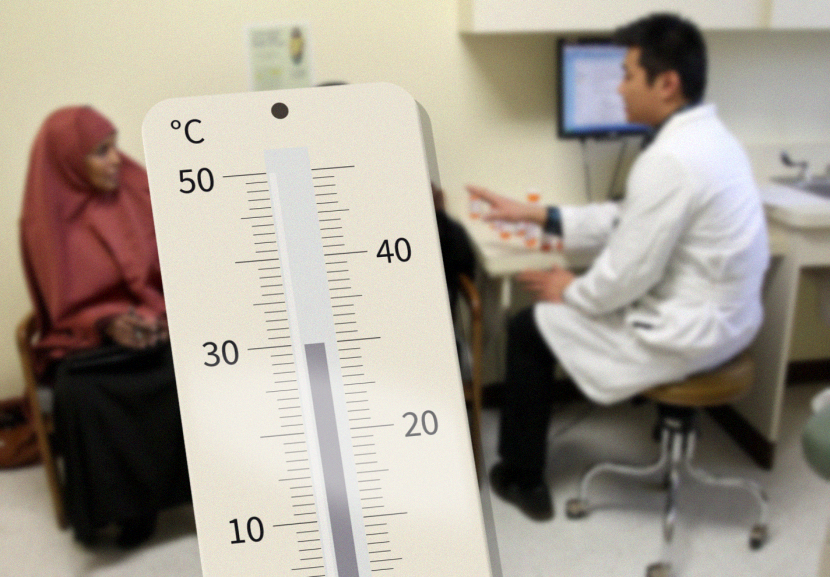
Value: °C 30
